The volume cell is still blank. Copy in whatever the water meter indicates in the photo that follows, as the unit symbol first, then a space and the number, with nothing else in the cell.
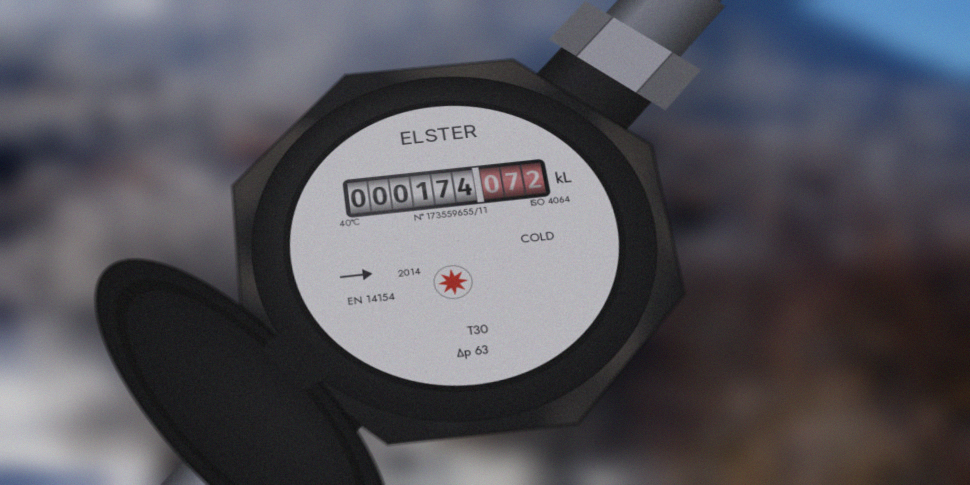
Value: kL 174.072
